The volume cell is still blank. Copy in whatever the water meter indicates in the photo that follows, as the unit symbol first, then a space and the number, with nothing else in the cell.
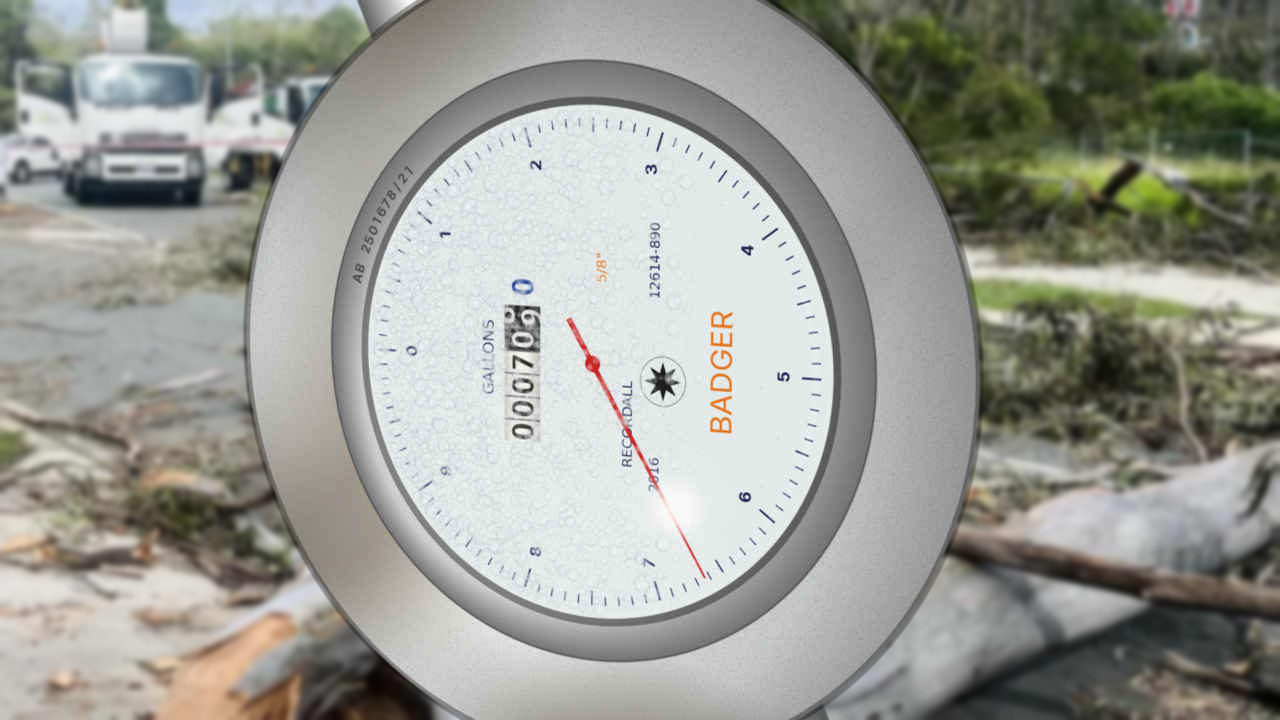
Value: gal 7086.6
